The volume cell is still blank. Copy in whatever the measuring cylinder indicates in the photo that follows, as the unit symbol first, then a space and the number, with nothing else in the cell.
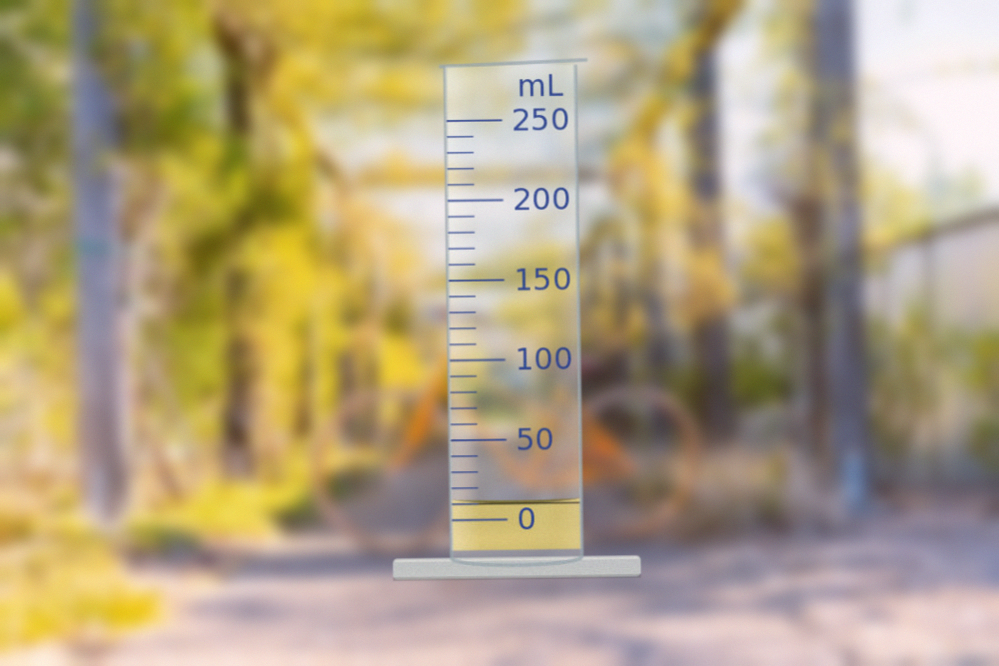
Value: mL 10
